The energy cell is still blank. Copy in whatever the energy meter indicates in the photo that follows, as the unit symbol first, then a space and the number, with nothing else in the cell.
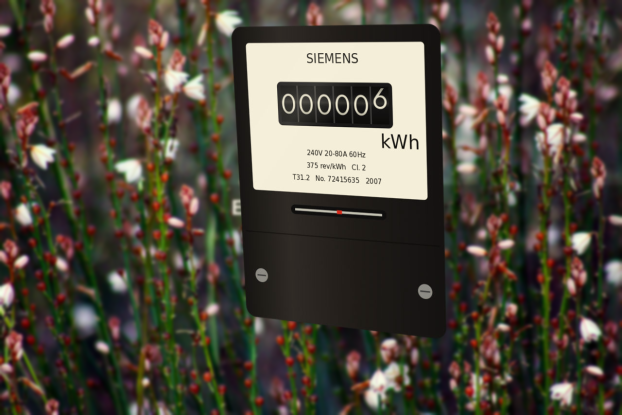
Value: kWh 6
